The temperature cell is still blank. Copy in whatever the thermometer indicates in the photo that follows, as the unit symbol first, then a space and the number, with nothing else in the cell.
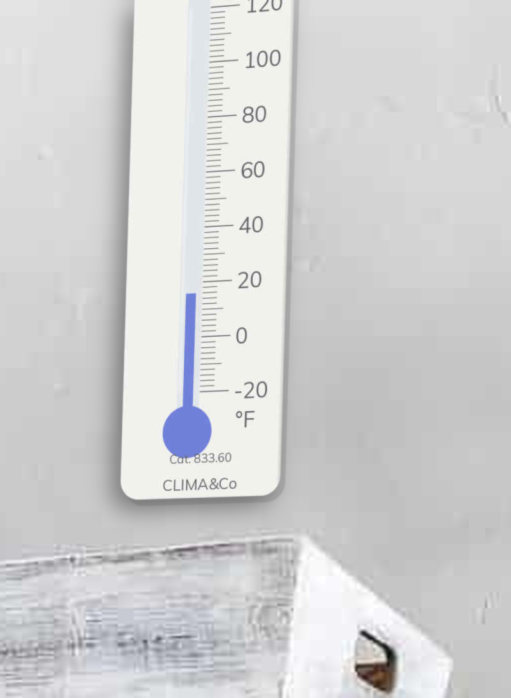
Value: °F 16
